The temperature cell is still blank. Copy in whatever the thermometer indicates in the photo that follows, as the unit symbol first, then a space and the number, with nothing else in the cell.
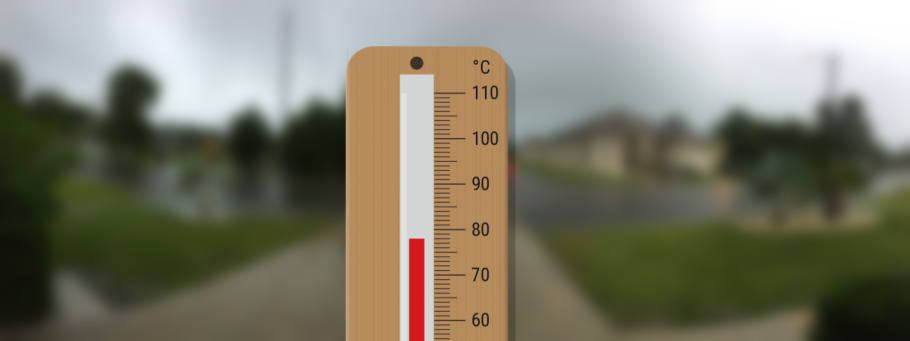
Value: °C 78
